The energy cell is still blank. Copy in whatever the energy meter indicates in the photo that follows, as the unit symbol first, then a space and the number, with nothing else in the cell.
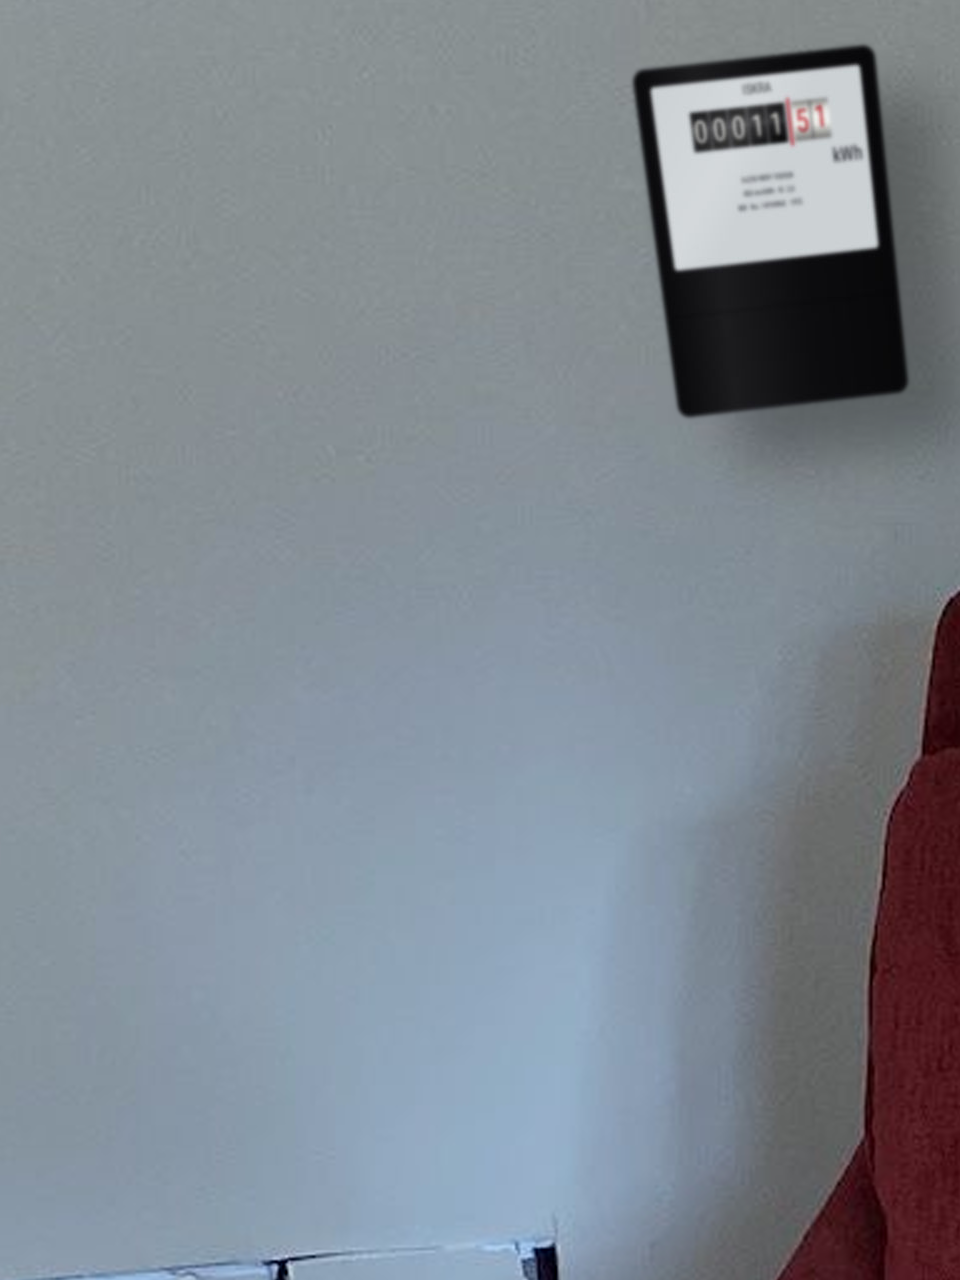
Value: kWh 11.51
